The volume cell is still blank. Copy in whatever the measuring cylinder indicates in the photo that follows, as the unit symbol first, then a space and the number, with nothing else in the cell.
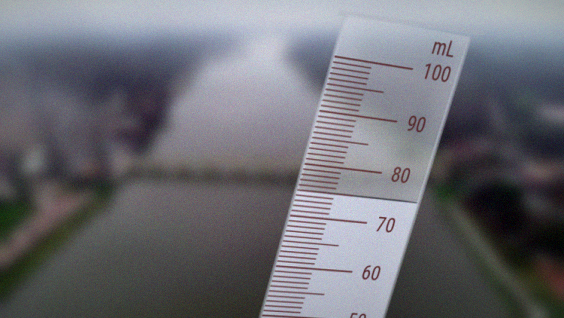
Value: mL 75
